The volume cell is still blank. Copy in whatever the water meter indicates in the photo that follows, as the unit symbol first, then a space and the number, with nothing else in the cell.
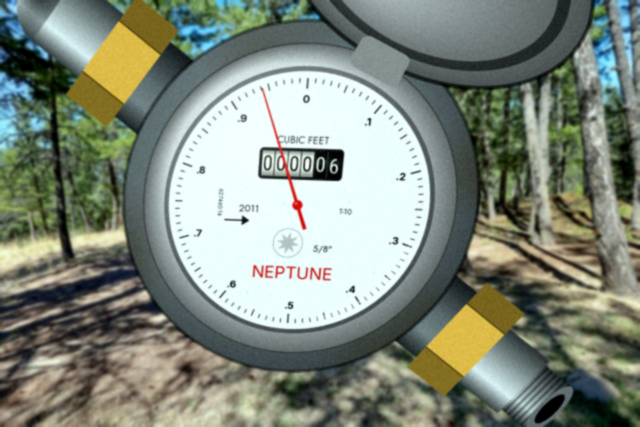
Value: ft³ 5.94
